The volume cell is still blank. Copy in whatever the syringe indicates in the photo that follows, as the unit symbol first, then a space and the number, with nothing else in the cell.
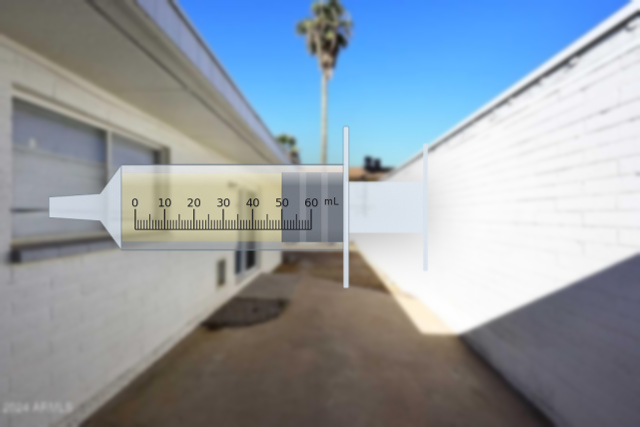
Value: mL 50
